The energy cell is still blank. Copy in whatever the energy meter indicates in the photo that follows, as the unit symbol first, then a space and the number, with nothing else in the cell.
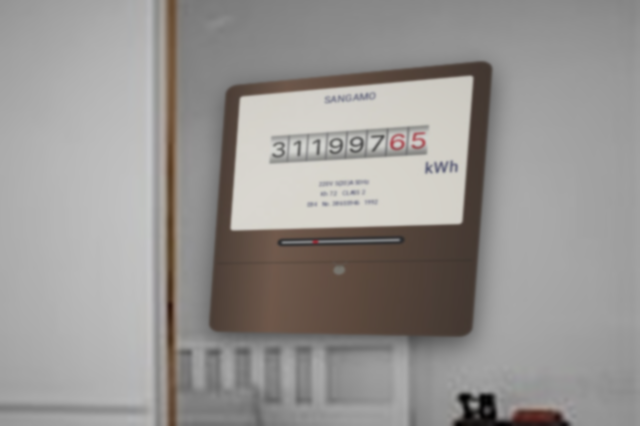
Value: kWh 311997.65
